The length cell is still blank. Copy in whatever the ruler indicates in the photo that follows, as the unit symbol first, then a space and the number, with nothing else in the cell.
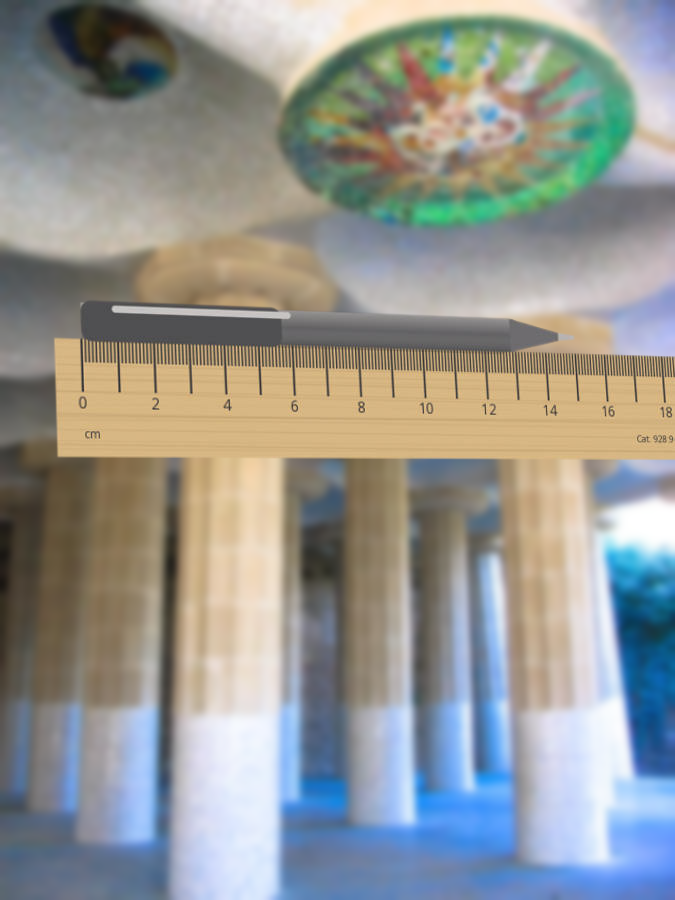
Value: cm 15
